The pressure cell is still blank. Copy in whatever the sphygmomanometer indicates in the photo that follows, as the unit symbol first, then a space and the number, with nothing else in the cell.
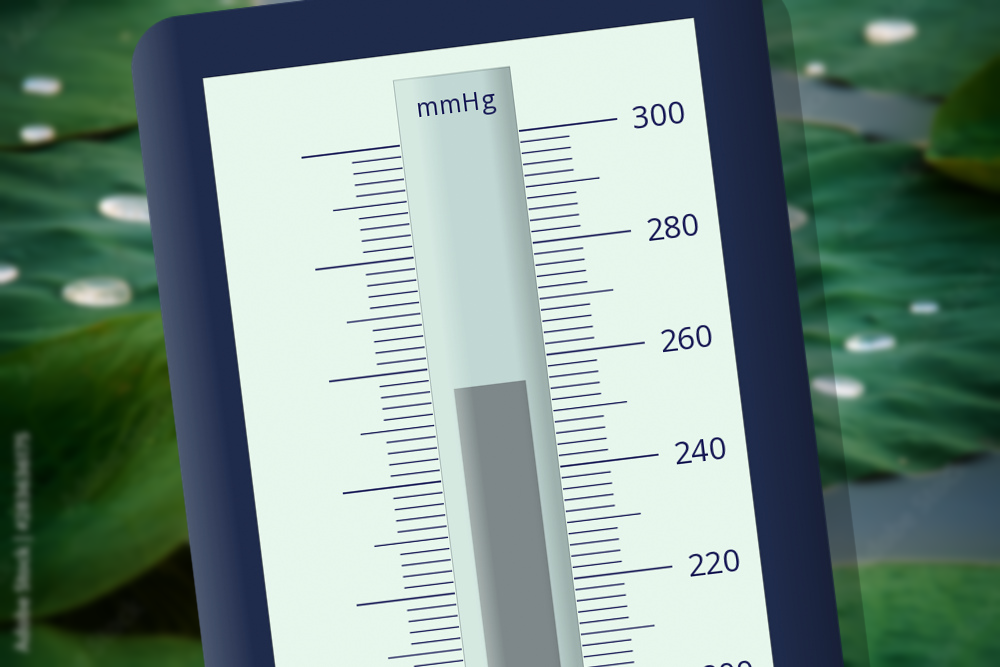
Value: mmHg 256
